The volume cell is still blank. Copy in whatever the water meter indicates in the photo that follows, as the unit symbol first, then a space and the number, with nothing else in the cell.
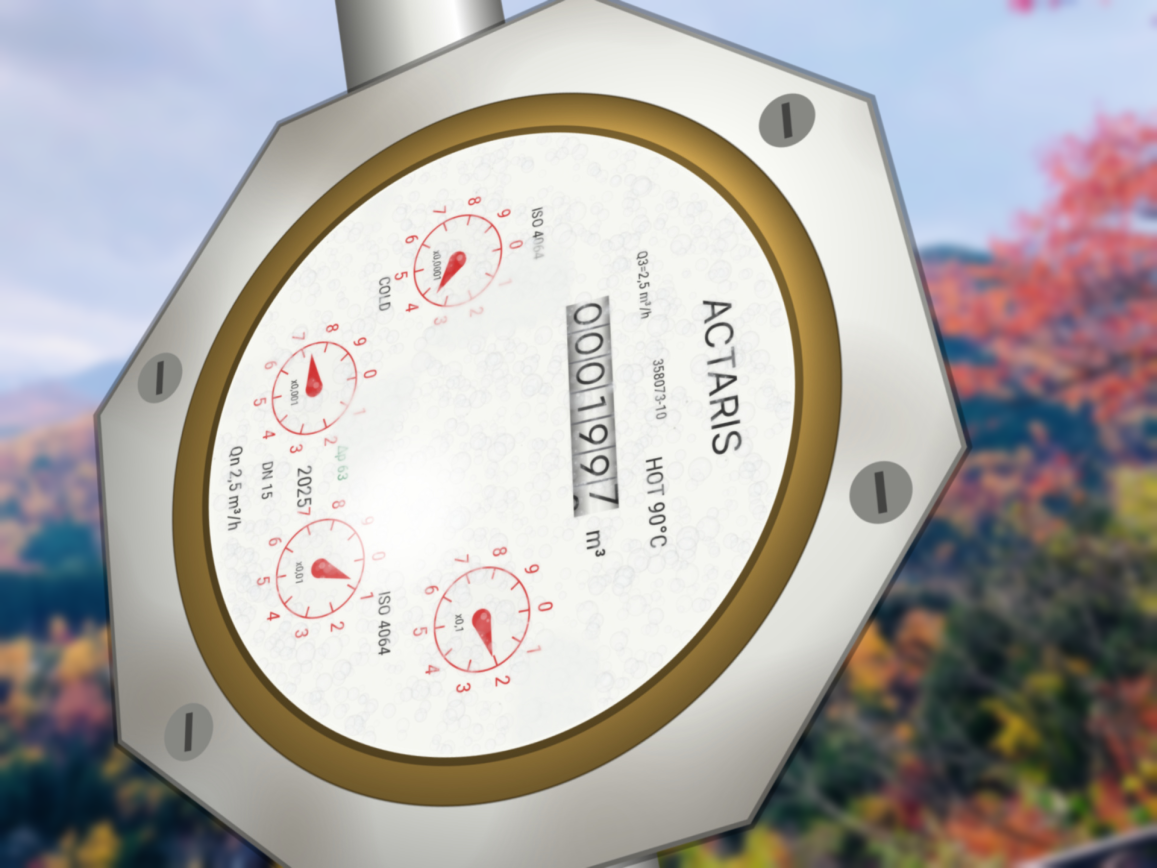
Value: m³ 1997.2073
